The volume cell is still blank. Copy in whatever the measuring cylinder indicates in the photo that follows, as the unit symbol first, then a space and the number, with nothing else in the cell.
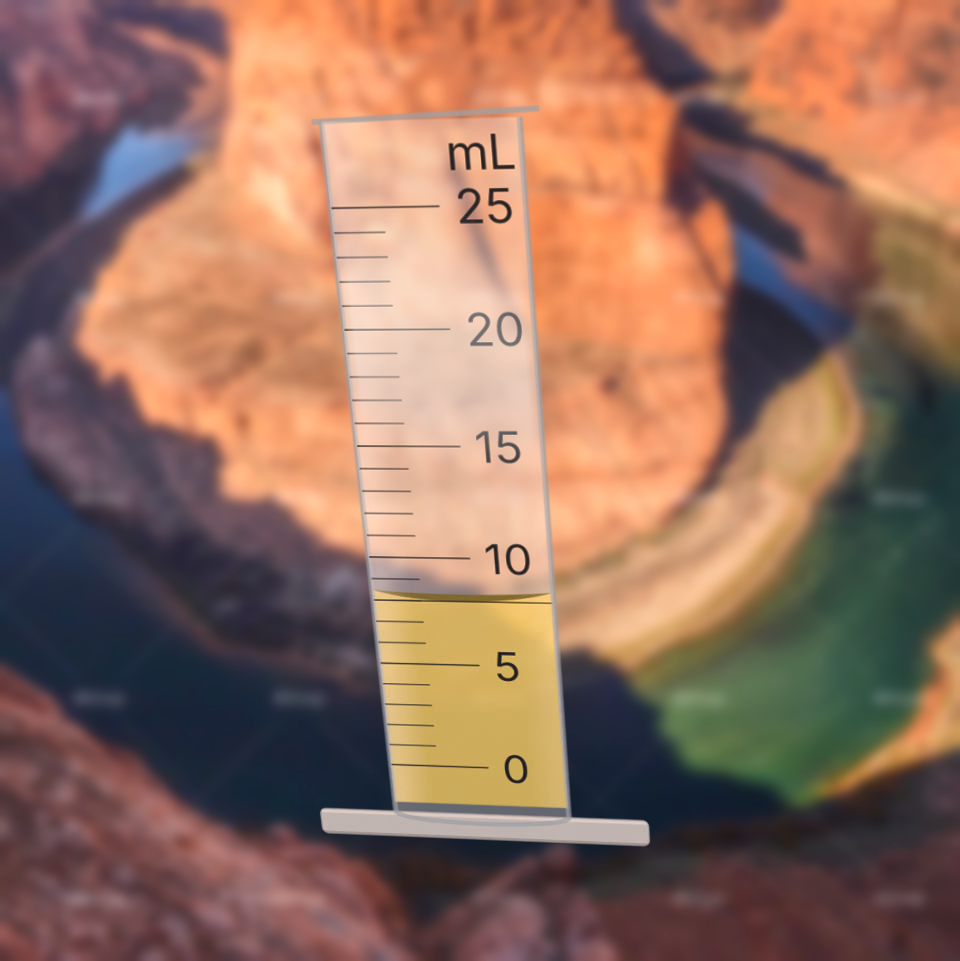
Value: mL 8
